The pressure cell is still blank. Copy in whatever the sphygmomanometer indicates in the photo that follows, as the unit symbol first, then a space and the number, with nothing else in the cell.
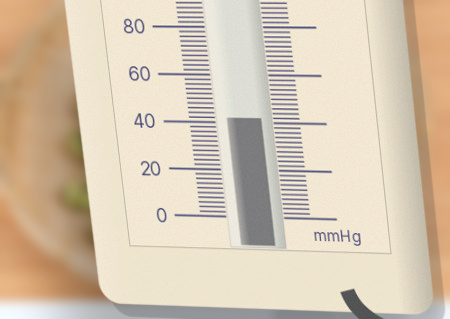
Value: mmHg 42
